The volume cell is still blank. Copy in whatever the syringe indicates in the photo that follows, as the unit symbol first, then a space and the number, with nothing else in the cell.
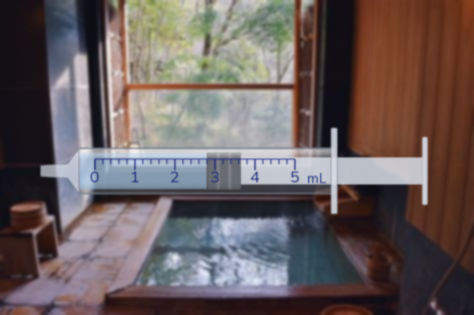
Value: mL 2.8
